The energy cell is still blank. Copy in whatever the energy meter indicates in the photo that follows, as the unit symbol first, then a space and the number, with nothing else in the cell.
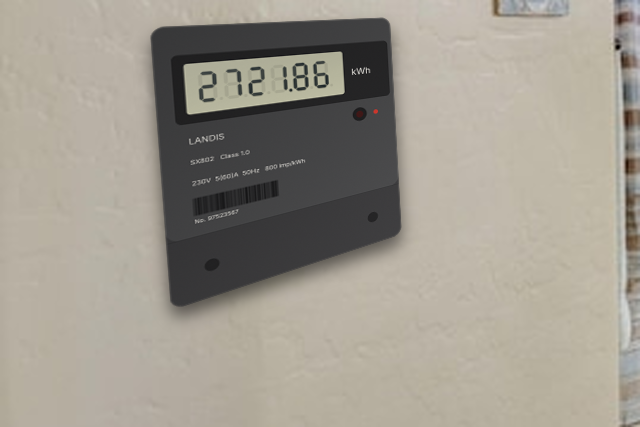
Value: kWh 2721.86
